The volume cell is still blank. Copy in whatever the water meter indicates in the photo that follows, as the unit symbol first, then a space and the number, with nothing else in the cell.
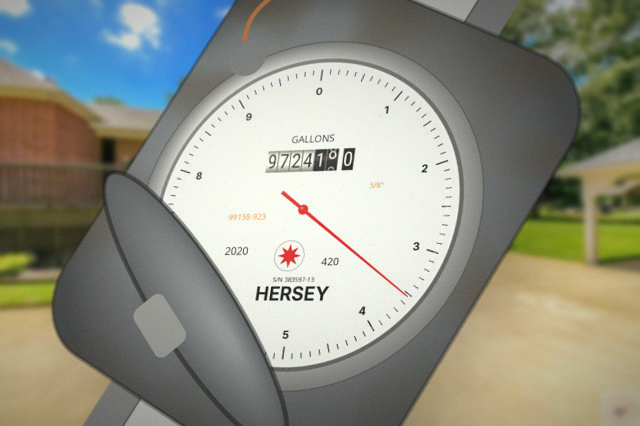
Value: gal 9724183.5
